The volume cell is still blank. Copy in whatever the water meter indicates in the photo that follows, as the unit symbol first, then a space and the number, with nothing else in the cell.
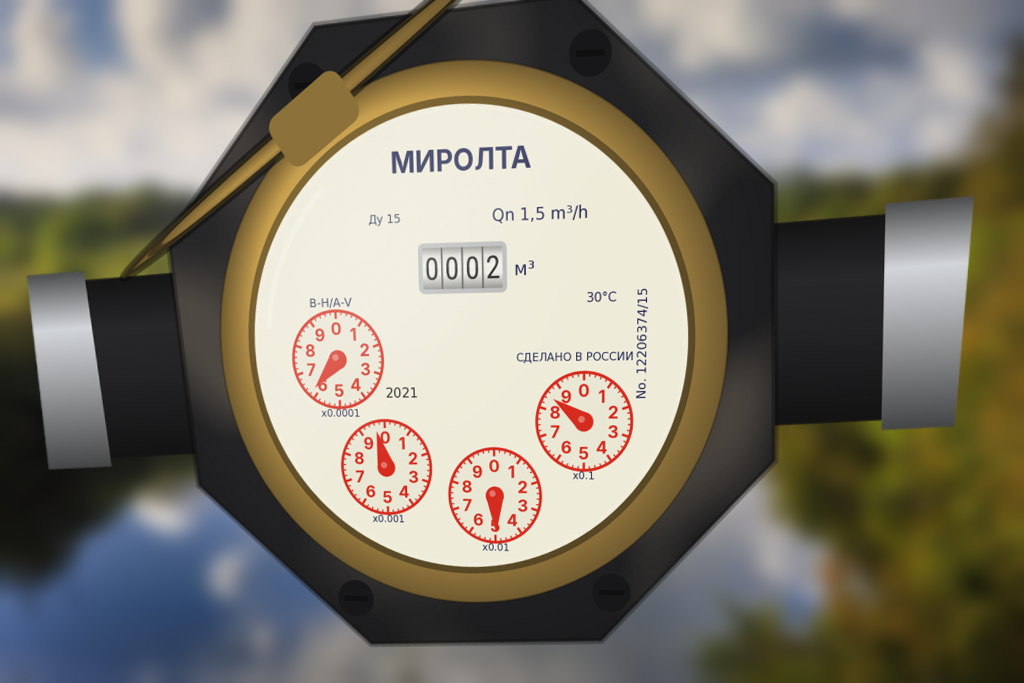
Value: m³ 2.8496
